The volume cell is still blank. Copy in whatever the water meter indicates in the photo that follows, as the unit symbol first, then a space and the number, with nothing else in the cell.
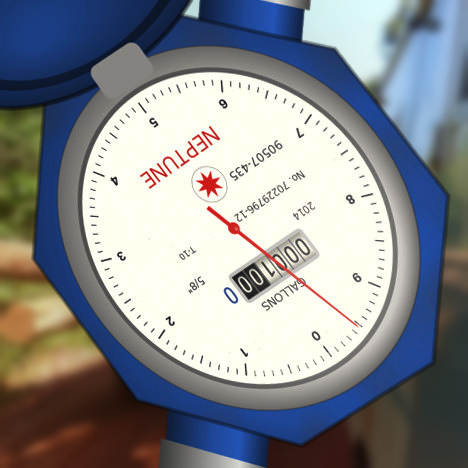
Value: gal 999.5
